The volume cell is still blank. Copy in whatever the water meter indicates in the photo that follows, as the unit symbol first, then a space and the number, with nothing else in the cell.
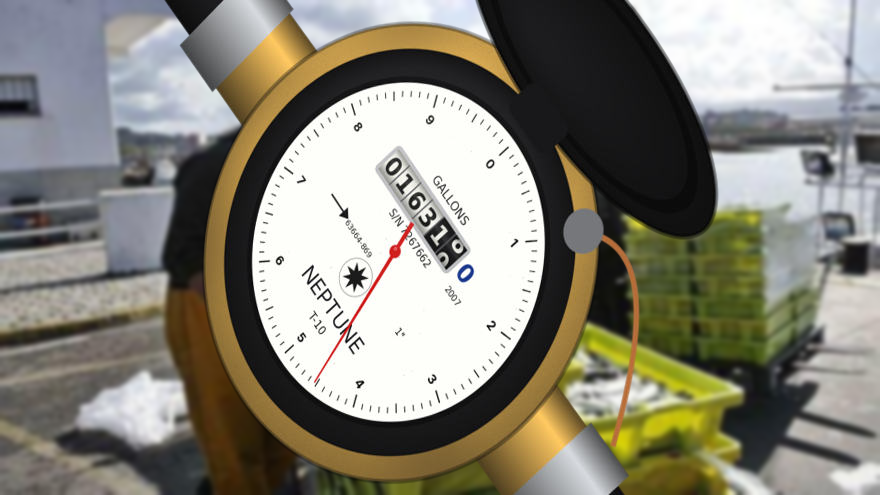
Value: gal 163184.5
